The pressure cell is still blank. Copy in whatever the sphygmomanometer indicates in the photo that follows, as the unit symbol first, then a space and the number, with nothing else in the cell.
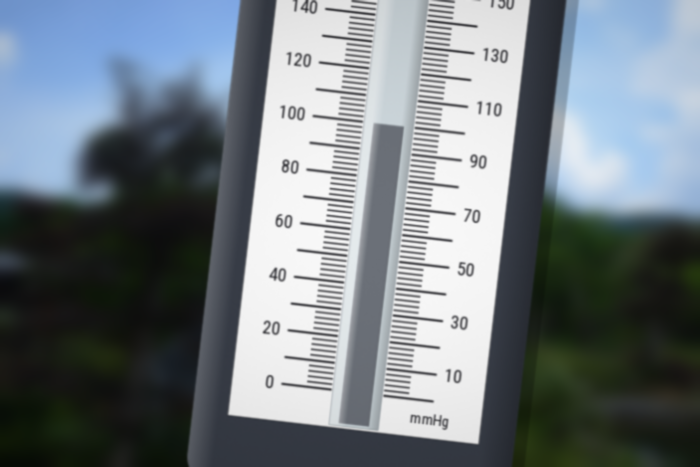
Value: mmHg 100
